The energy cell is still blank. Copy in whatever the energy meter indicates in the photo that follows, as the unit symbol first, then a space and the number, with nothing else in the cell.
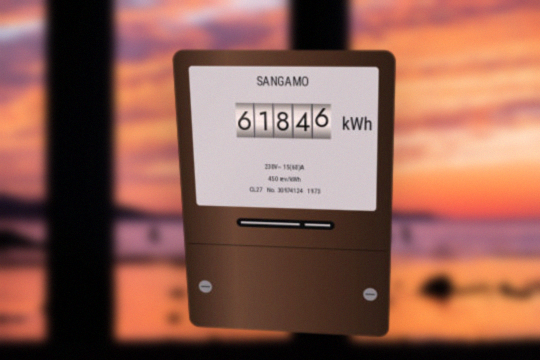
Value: kWh 61846
